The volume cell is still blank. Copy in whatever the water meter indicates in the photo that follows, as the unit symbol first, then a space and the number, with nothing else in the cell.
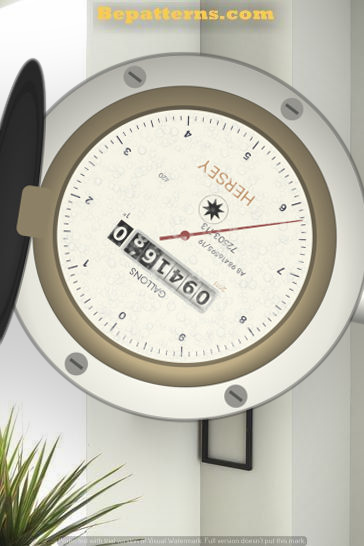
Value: gal 941676.2
